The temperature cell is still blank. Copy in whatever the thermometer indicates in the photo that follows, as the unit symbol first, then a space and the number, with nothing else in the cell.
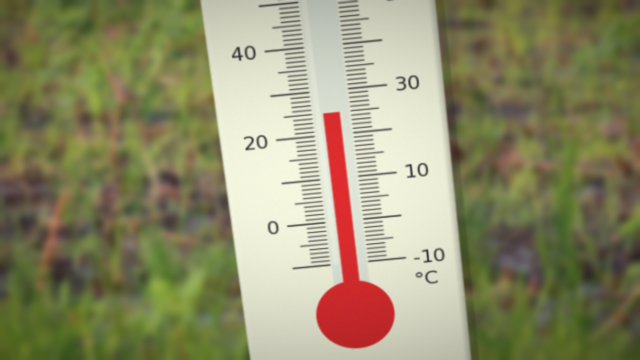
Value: °C 25
